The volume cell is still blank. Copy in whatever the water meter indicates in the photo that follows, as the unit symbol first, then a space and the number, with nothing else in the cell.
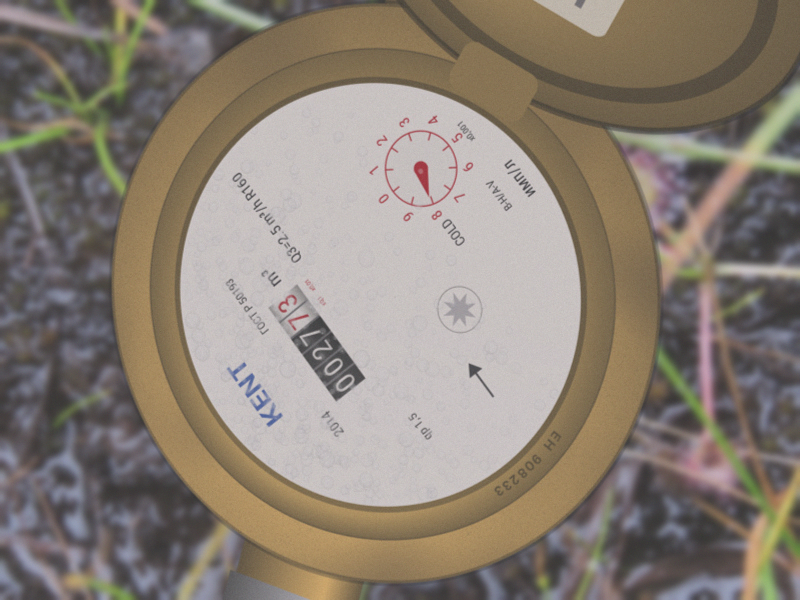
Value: m³ 27.738
